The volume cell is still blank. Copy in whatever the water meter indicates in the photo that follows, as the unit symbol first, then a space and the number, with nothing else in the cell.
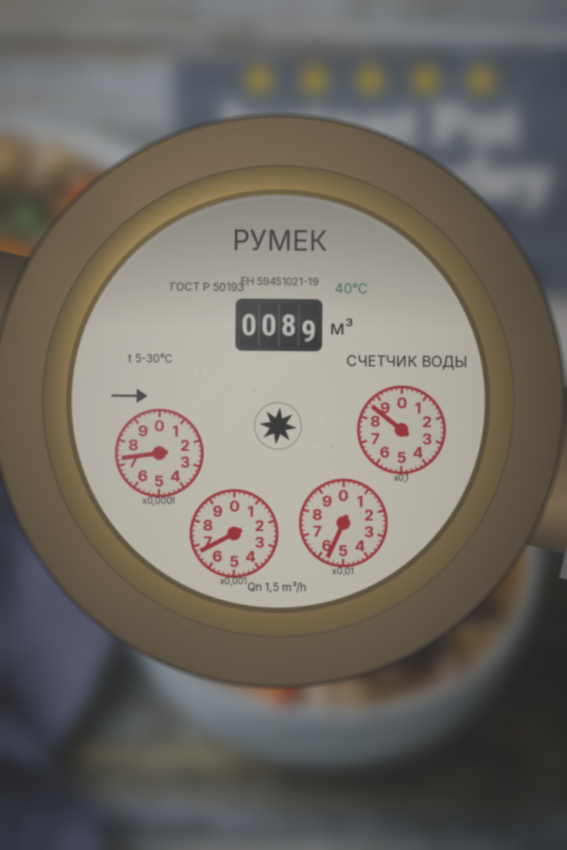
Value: m³ 88.8567
